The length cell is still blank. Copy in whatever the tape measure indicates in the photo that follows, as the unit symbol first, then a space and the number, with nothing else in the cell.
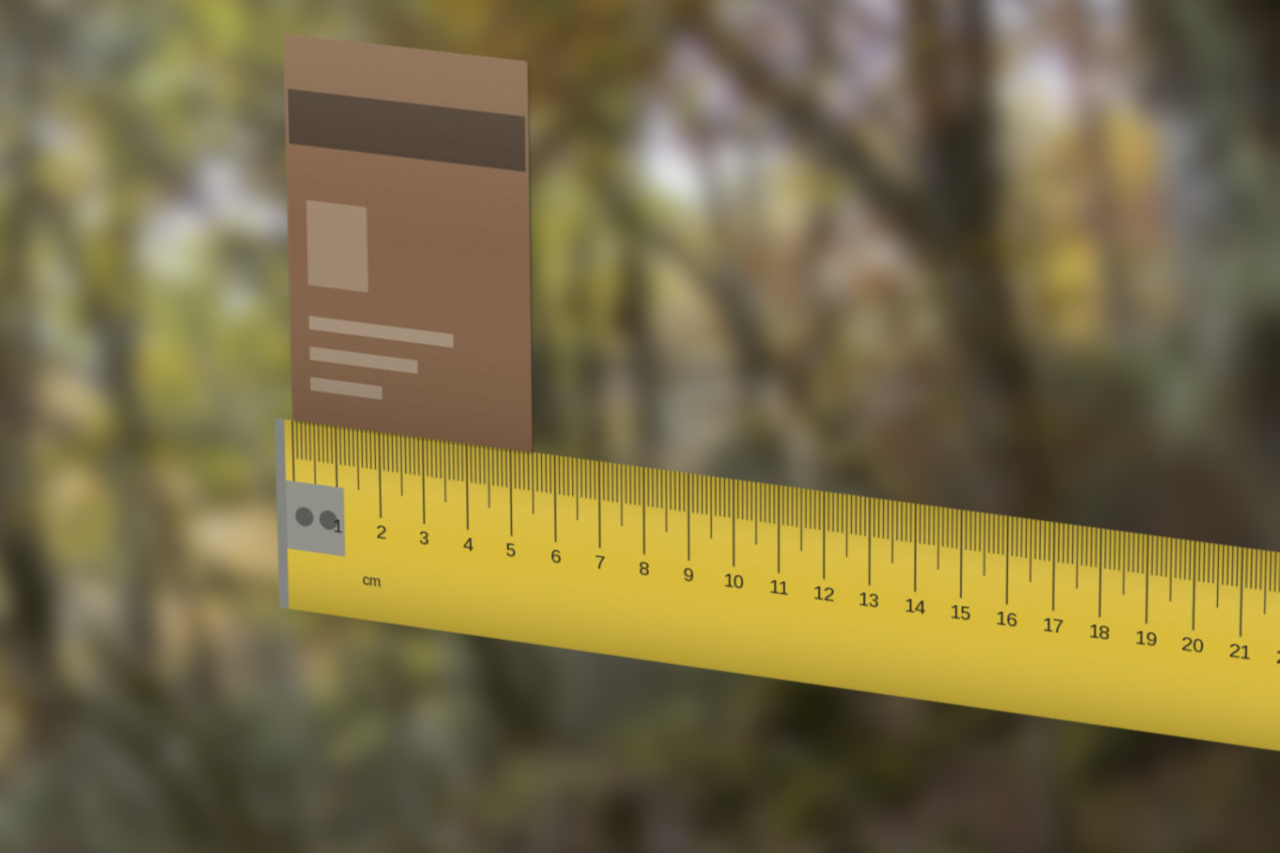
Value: cm 5.5
